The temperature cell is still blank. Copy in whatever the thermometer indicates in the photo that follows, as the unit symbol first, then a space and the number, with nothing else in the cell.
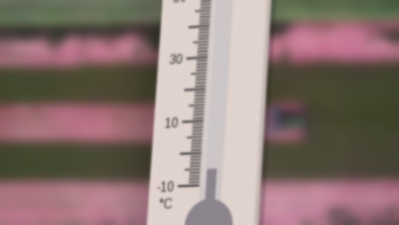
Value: °C -5
